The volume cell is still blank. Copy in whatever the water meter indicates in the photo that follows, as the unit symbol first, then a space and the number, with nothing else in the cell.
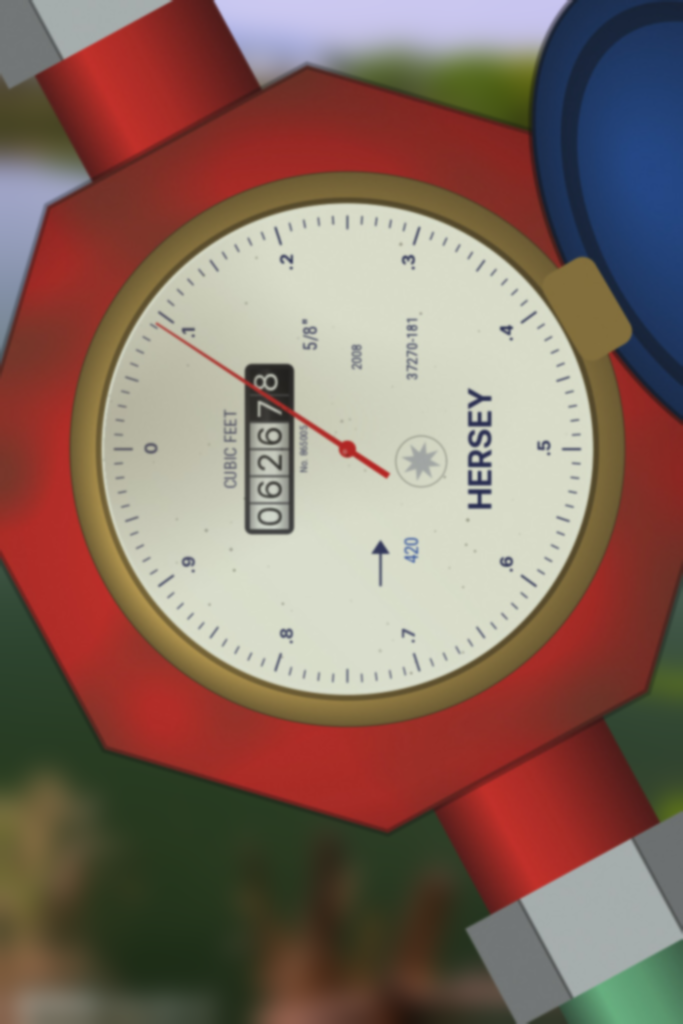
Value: ft³ 62678.09
